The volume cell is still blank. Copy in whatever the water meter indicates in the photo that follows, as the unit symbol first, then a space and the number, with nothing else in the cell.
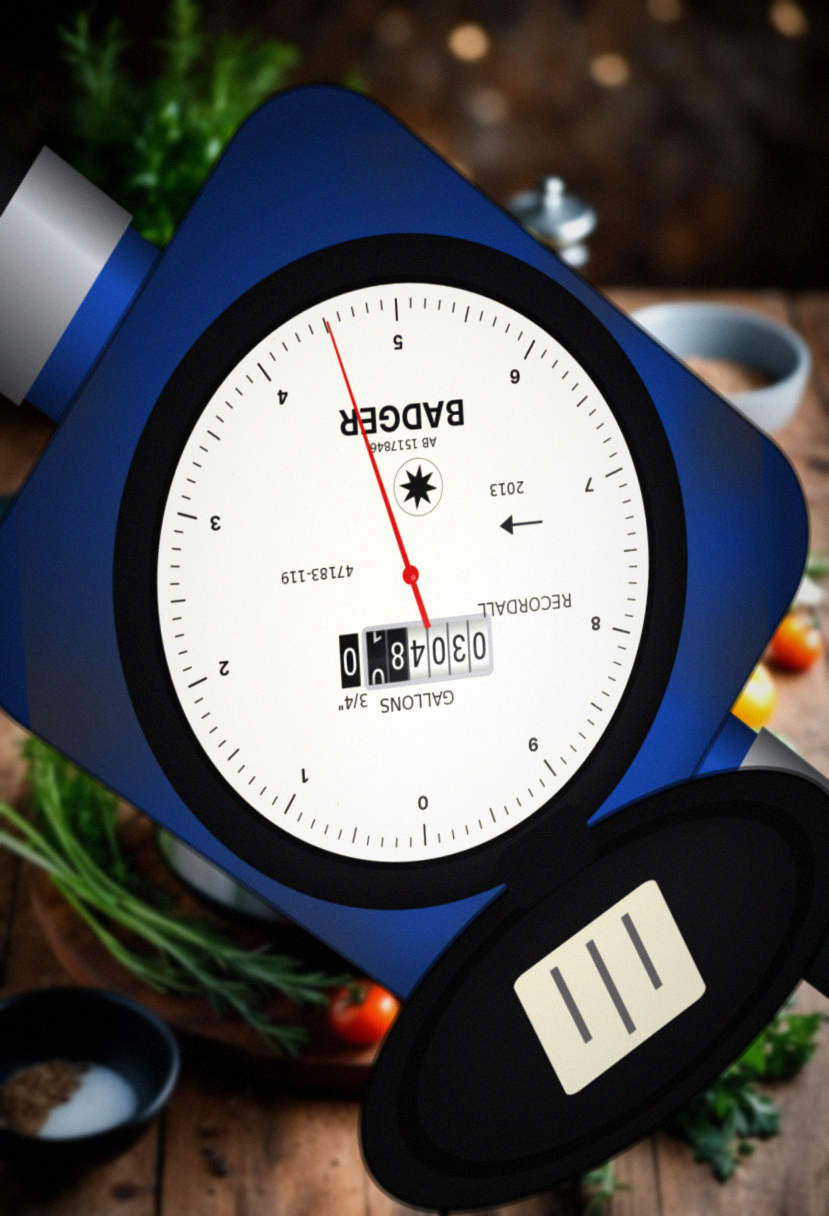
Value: gal 304804.5
